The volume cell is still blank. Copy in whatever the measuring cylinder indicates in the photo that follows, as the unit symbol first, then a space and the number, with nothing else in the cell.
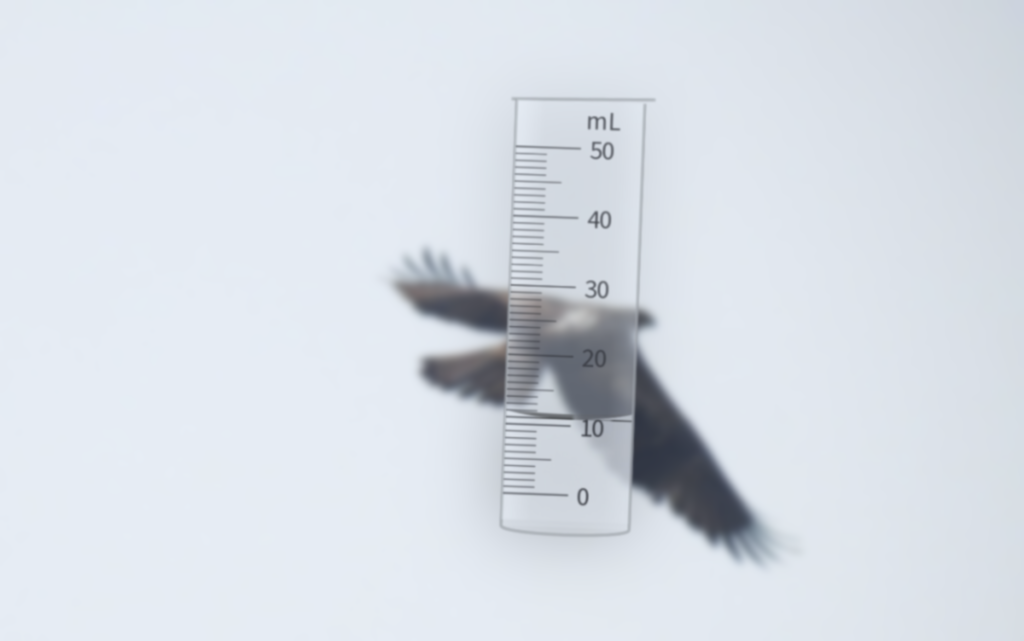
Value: mL 11
